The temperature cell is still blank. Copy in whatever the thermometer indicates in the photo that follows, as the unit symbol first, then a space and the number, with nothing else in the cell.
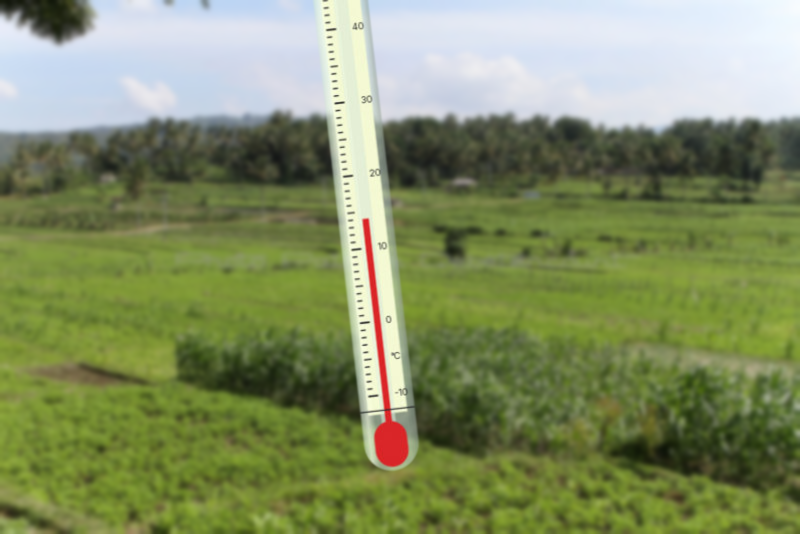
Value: °C 14
